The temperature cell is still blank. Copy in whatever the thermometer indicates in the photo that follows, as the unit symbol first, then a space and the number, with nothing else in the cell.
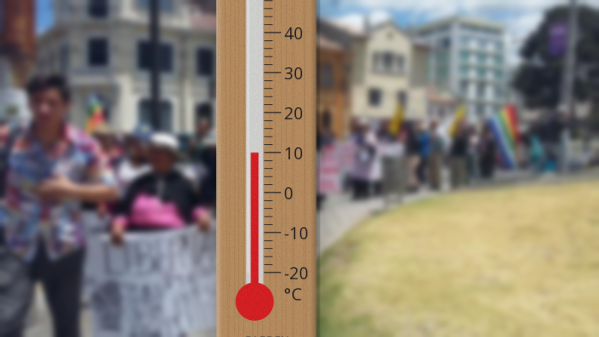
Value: °C 10
